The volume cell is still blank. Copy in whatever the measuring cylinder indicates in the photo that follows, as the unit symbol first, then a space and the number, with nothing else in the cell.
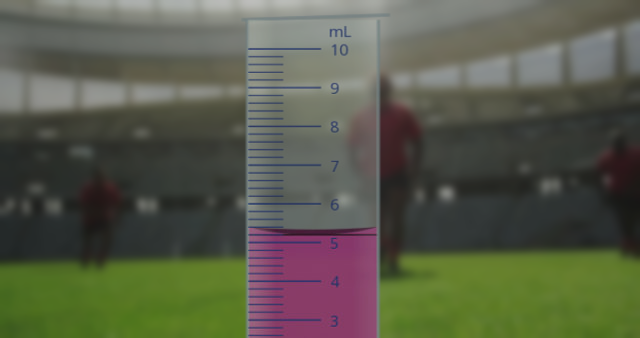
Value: mL 5.2
